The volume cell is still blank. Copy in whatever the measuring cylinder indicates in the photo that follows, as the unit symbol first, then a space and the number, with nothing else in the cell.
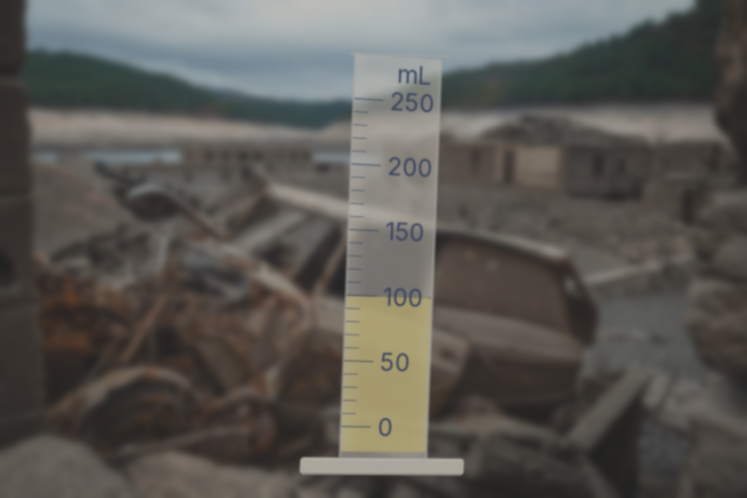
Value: mL 100
